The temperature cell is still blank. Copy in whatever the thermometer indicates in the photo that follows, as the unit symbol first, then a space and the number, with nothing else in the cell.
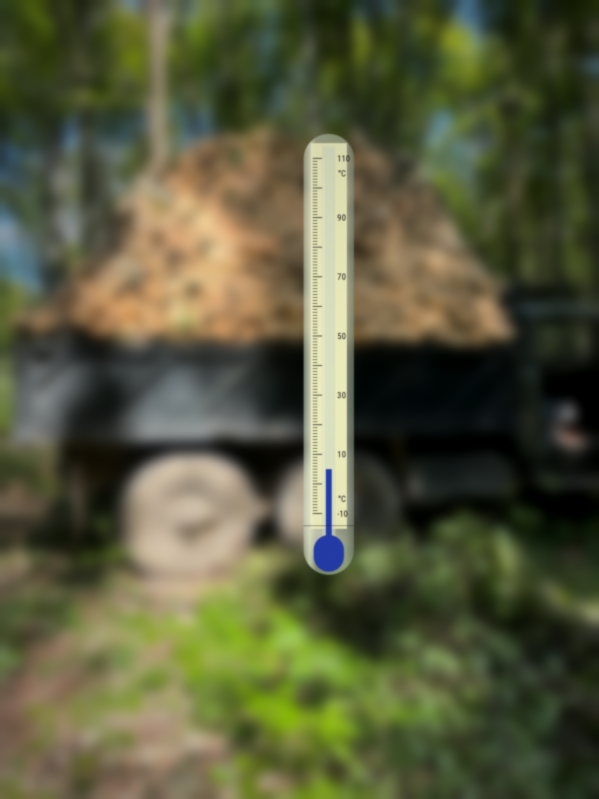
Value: °C 5
